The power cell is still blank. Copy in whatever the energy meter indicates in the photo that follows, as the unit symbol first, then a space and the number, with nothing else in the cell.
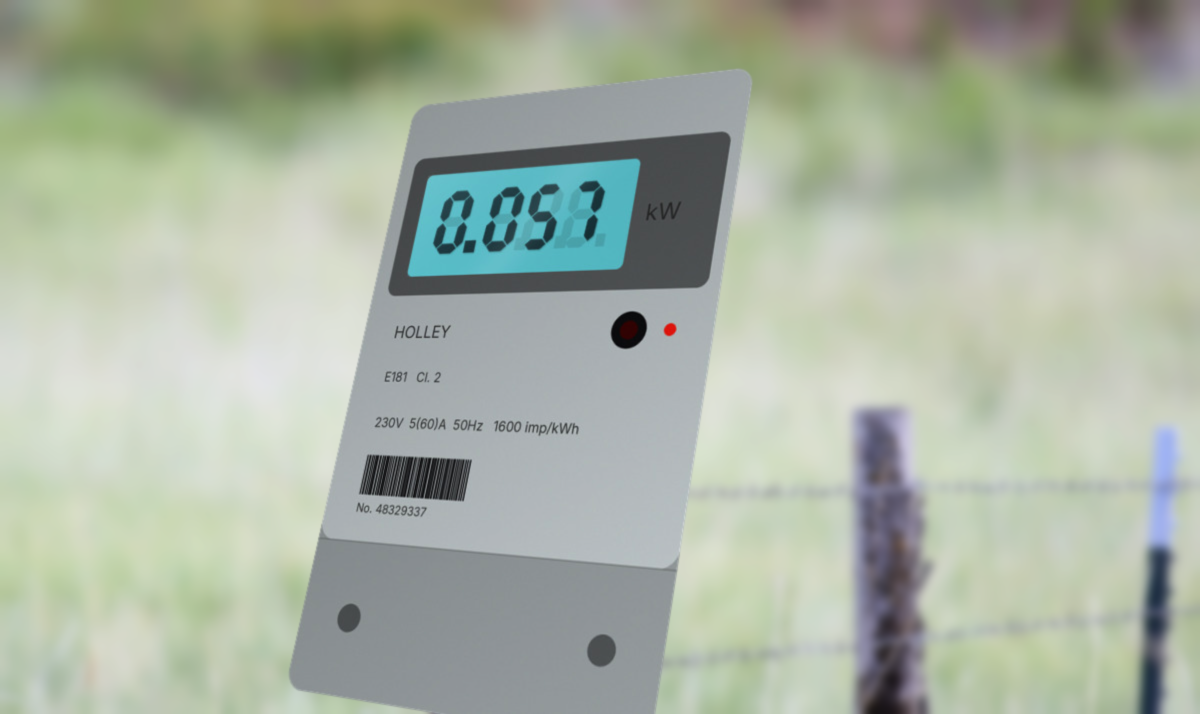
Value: kW 0.057
